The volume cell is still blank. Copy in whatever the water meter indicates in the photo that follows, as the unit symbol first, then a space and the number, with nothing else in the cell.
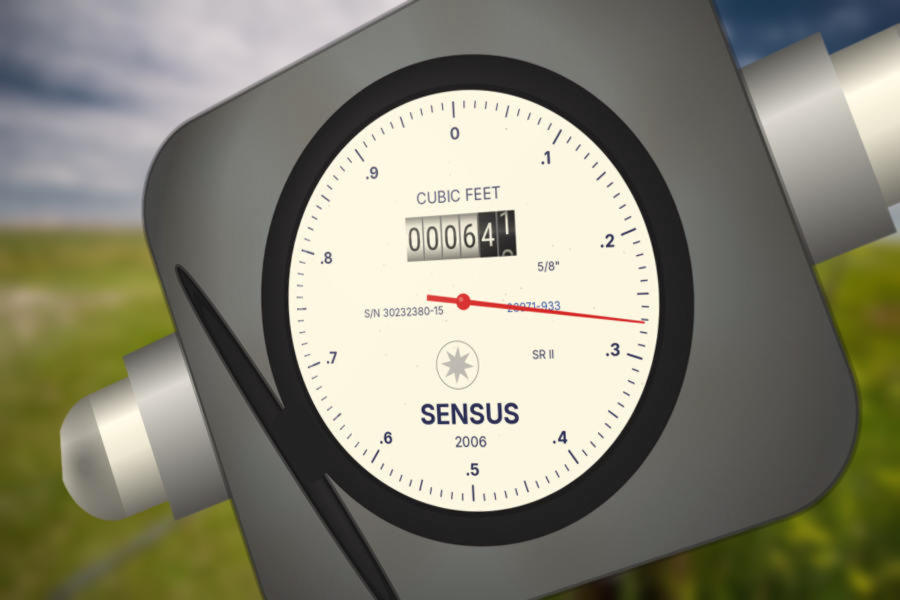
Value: ft³ 641.27
